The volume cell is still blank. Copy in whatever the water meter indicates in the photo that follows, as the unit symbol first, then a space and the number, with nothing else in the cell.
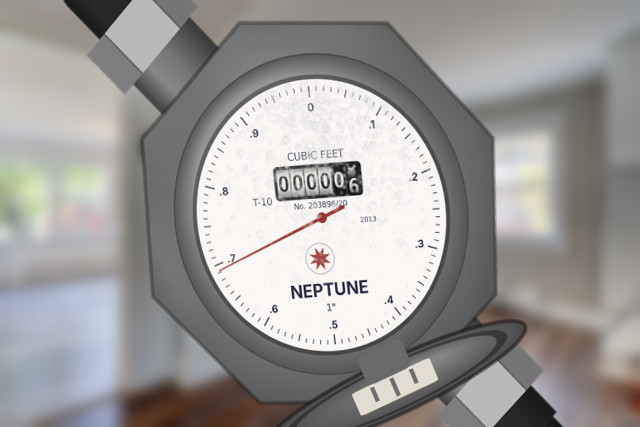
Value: ft³ 5.69
